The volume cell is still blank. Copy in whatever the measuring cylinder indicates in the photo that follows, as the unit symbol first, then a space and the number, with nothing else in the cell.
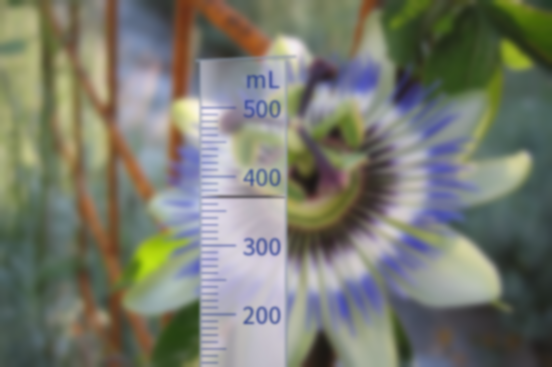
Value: mL 370
